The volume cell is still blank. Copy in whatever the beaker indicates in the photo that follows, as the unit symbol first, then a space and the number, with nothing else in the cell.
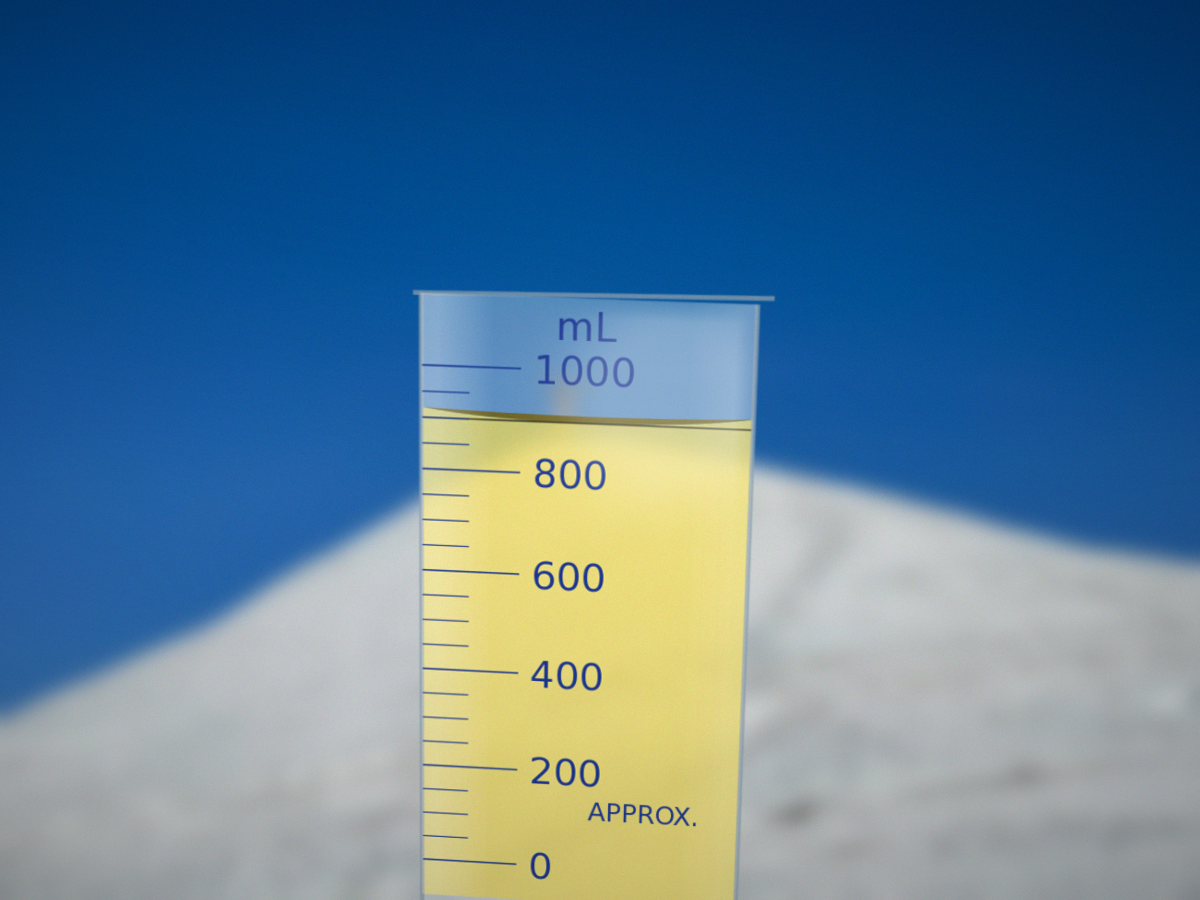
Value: mL 900
